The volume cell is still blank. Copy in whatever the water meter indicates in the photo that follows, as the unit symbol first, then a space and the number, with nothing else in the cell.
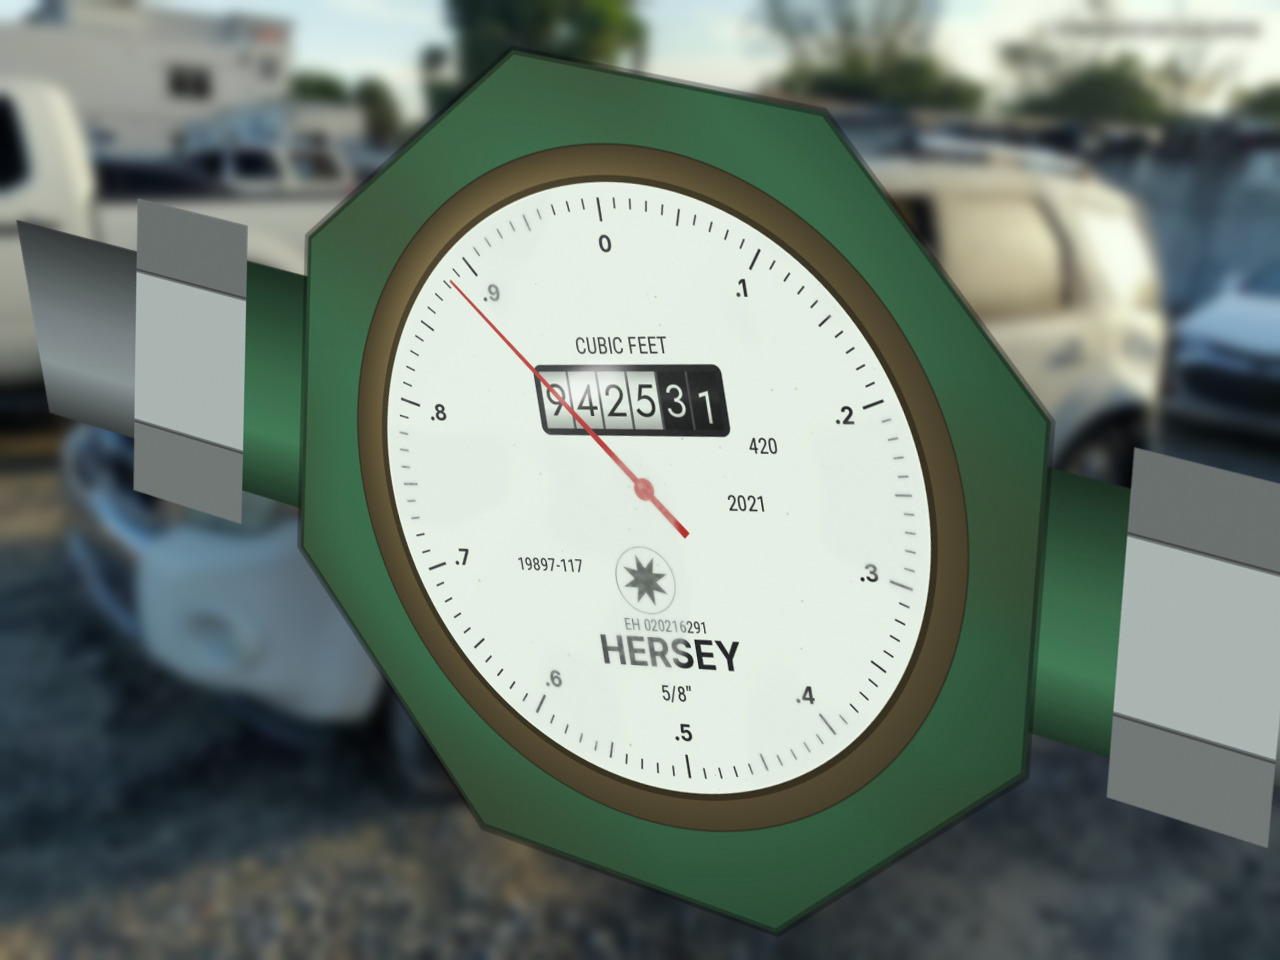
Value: ft³ 942530.88
